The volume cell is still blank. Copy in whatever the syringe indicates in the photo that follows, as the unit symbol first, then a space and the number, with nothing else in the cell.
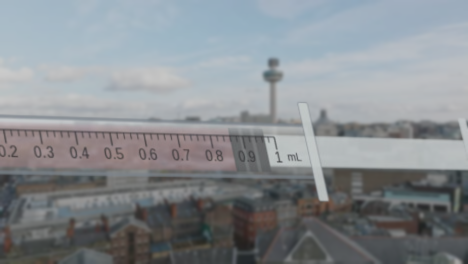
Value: mL 0.86
